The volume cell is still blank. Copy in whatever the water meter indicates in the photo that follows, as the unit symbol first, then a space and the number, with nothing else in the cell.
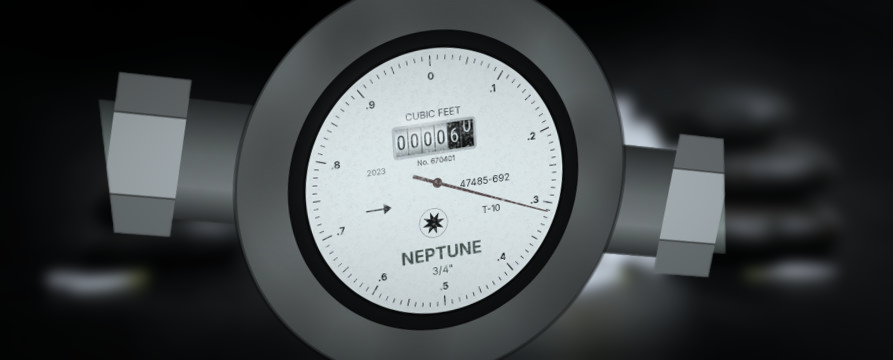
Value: ft³ 60.31
